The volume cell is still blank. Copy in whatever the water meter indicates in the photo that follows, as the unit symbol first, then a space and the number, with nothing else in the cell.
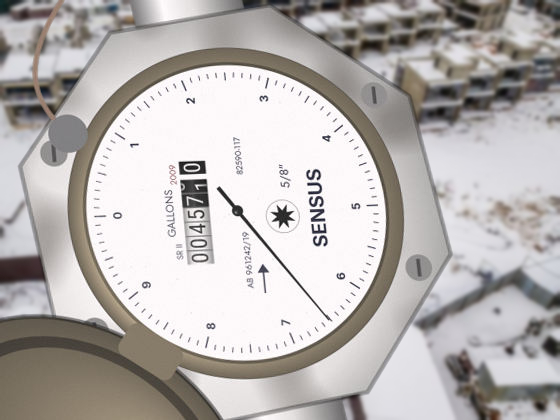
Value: gal 45706.5
